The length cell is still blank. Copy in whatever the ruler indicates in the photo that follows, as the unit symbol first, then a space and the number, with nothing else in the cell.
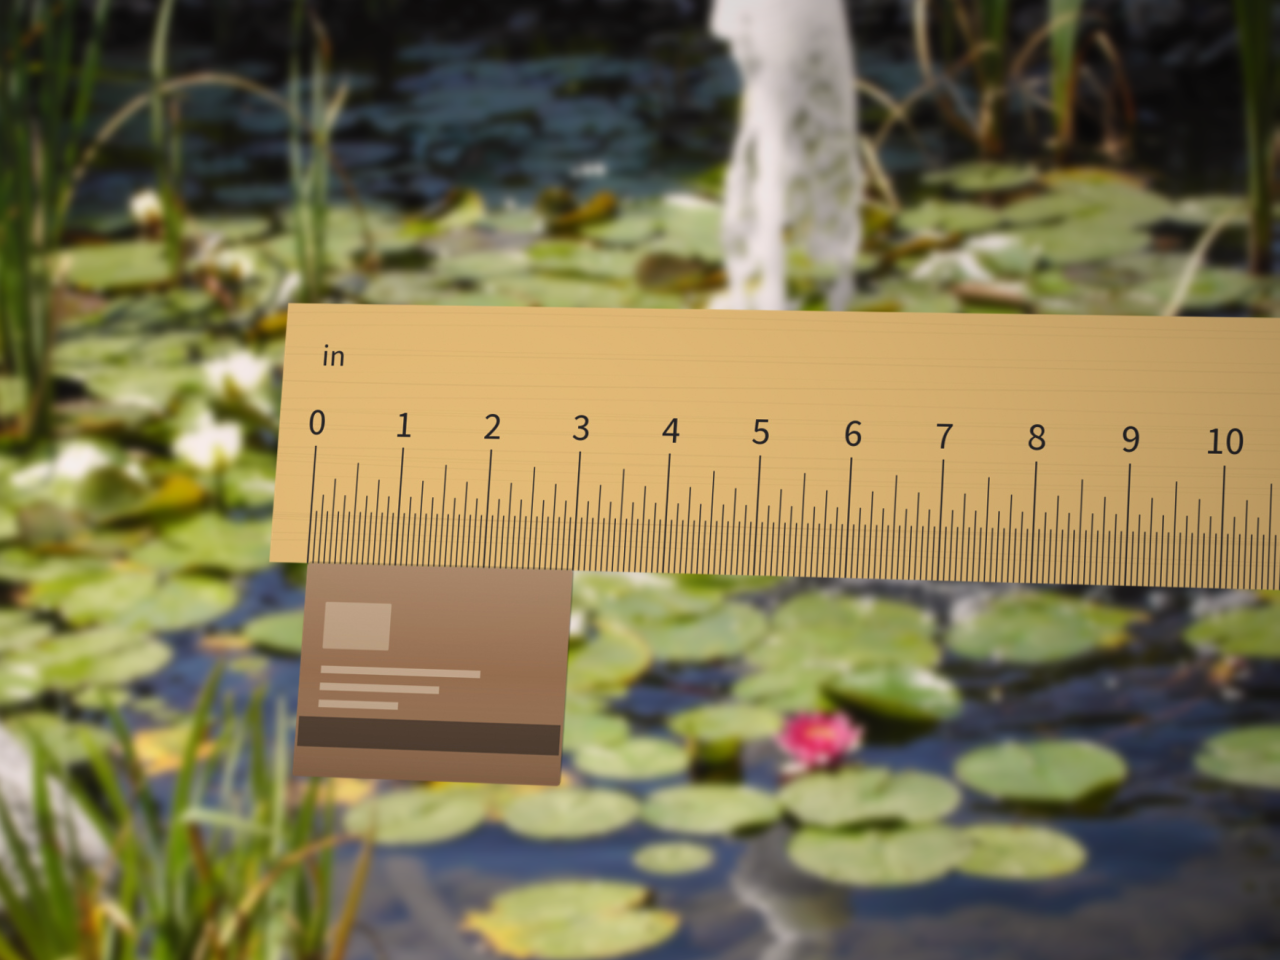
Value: in 3
